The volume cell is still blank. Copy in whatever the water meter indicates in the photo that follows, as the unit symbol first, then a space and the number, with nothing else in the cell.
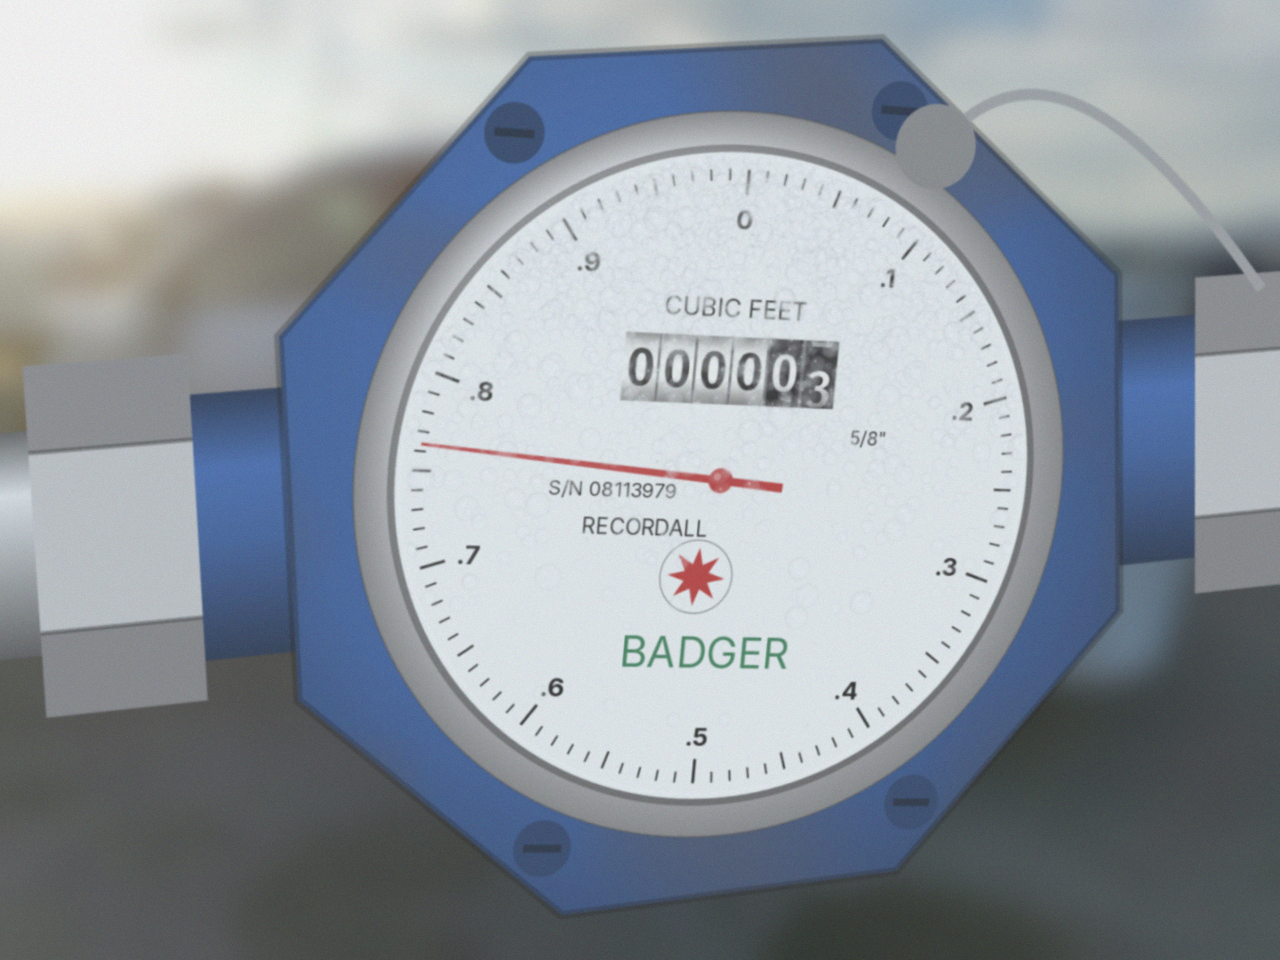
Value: ft³ 2.76
